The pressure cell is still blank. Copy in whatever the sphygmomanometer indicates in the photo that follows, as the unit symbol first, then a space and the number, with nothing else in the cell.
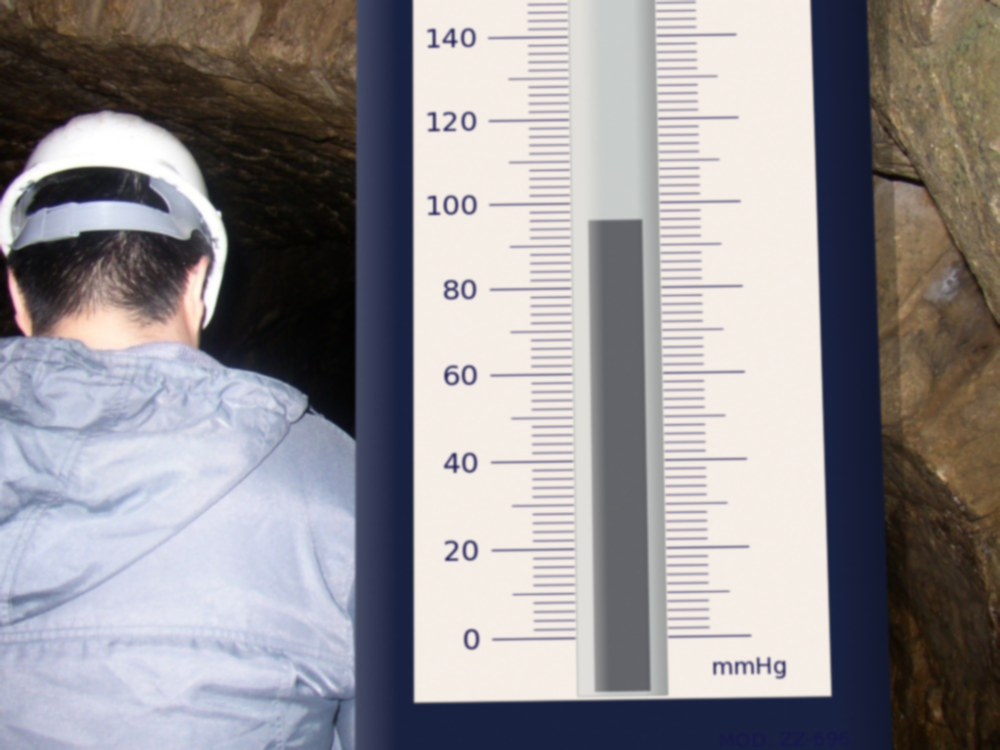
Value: mmHg 96
